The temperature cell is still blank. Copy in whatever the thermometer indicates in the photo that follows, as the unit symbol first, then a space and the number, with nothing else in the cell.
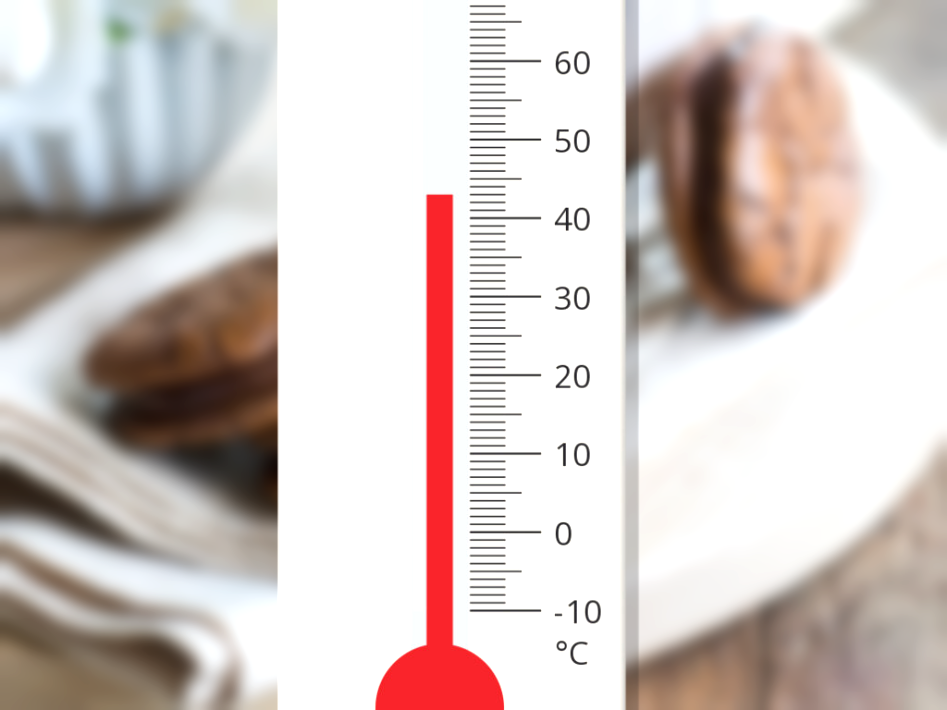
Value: °C 43
